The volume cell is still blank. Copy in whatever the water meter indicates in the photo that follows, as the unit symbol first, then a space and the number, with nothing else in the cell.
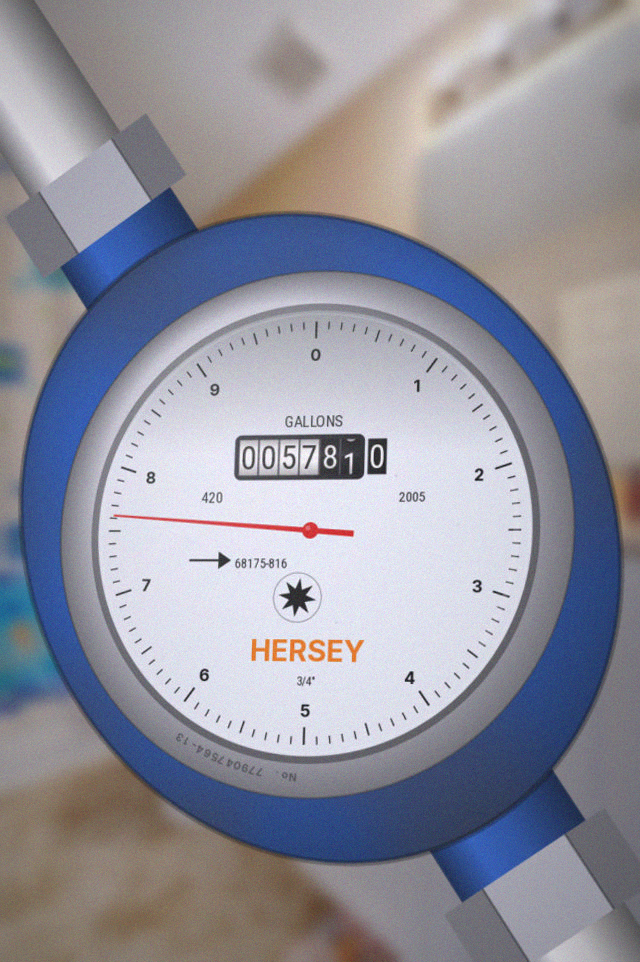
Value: gal 57807.6
